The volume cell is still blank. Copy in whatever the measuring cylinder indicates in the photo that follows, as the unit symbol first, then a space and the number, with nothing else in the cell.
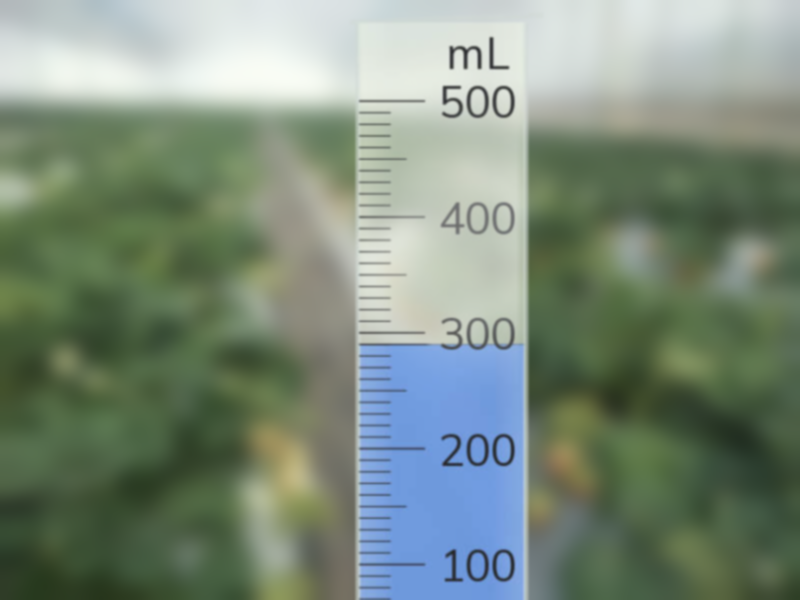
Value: mL 290
